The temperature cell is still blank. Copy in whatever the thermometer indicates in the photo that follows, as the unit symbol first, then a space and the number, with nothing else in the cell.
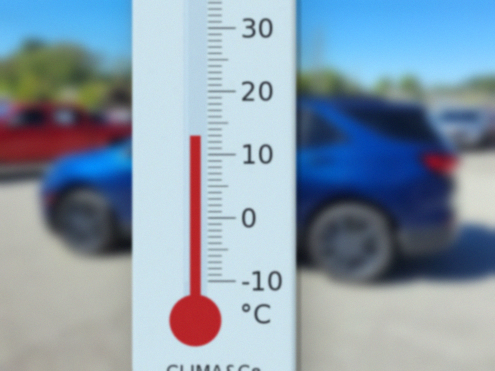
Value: °C 13
